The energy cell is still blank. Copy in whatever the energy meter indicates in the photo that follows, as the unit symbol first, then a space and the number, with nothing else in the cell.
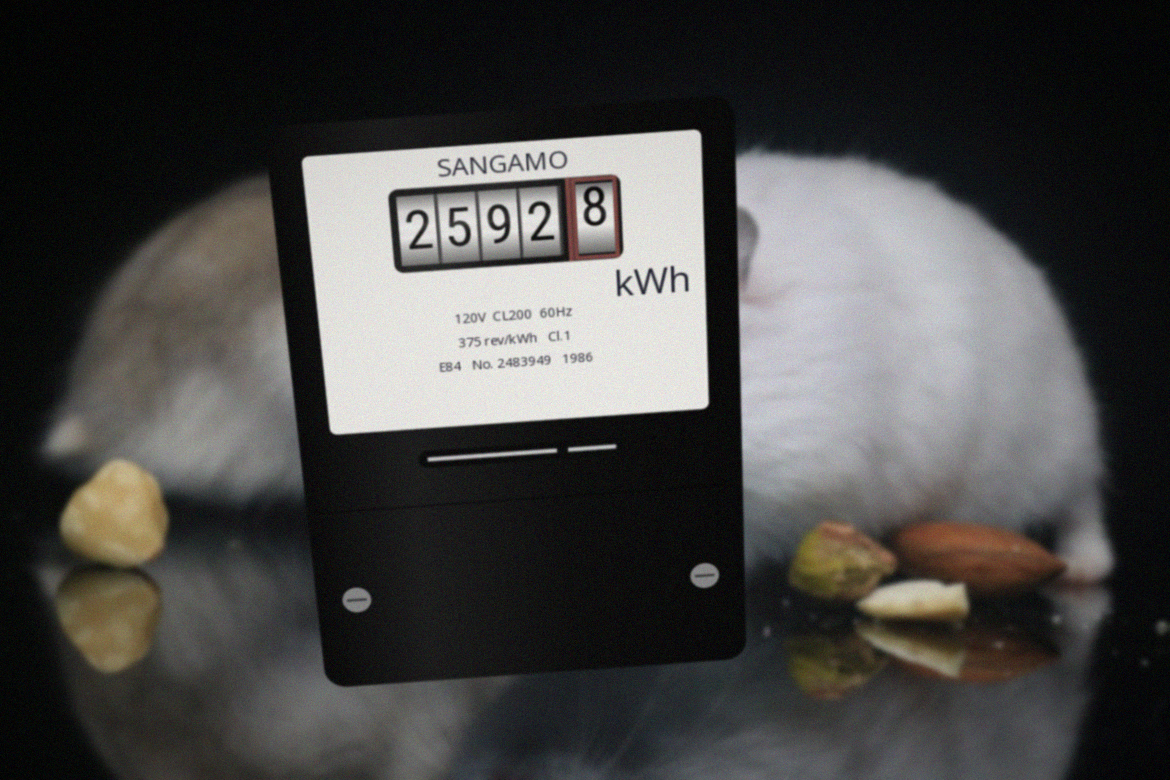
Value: kWh 2592.8
